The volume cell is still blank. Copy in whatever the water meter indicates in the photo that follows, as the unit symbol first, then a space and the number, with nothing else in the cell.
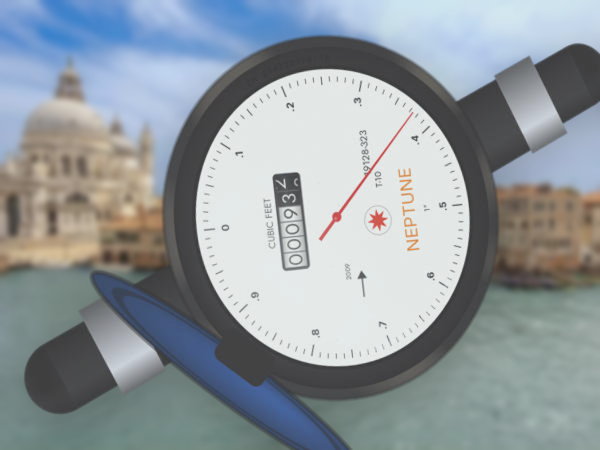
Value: ft³ 932.37
